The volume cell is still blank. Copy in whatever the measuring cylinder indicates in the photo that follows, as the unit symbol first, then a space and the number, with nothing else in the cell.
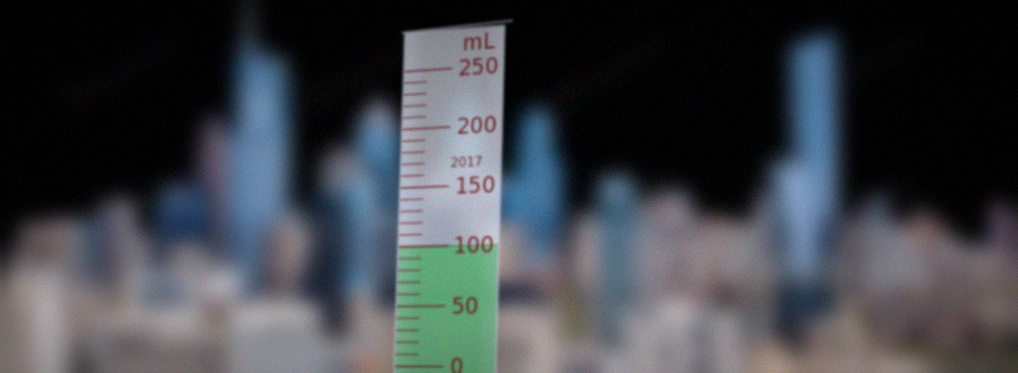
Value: mL 100
